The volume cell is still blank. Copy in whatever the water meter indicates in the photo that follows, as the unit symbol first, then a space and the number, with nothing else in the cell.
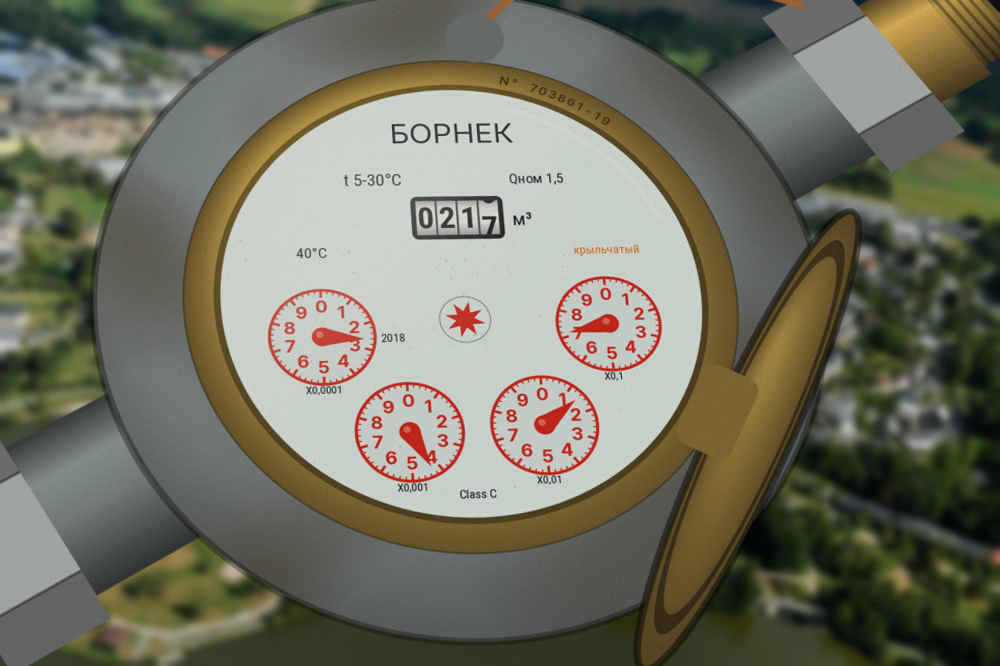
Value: m³ 216.7142
